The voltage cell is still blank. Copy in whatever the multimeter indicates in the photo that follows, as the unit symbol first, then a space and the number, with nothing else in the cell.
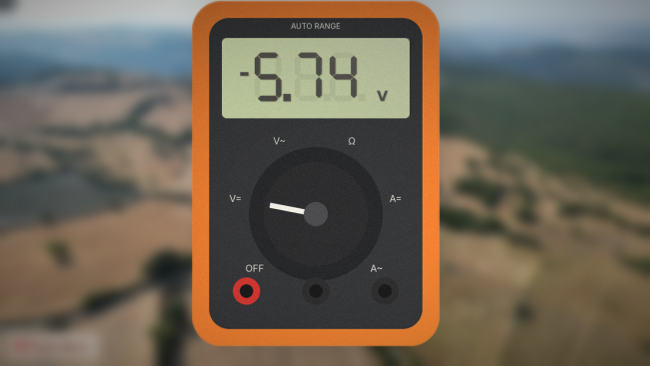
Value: V -5.74
